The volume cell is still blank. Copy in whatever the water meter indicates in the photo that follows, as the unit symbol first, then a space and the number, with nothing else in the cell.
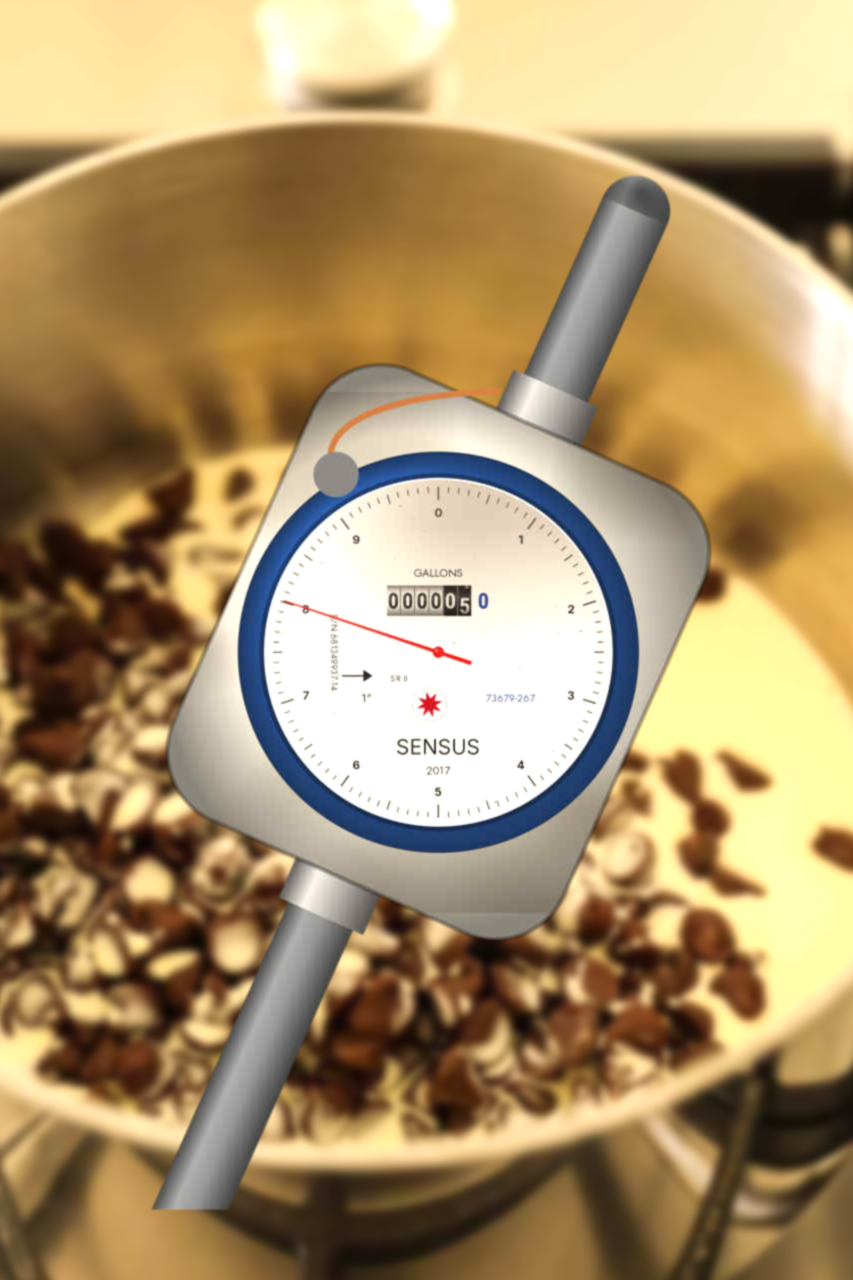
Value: gal 48.0
